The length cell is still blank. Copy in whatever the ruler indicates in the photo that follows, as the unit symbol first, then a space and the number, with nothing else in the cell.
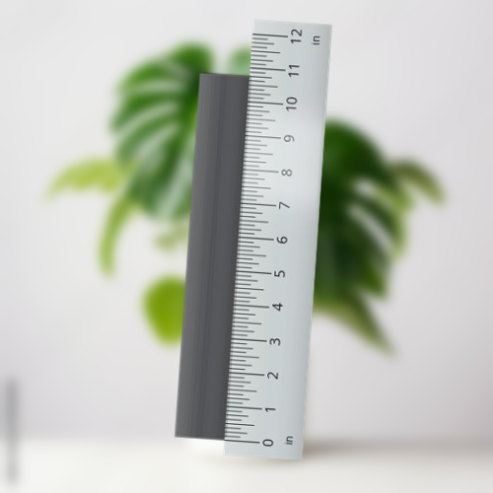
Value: in 10.75
